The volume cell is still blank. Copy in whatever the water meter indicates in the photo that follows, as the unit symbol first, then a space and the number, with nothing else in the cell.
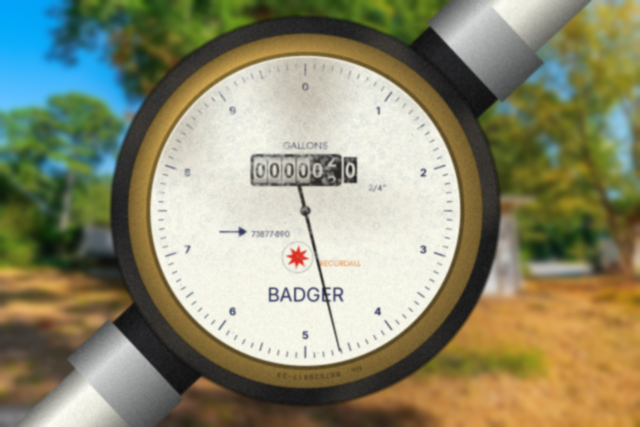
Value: gal 24.6
